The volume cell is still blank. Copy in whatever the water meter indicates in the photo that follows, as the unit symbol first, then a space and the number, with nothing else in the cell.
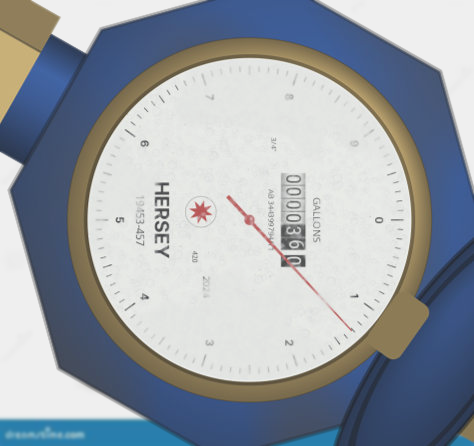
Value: gal 361.3
